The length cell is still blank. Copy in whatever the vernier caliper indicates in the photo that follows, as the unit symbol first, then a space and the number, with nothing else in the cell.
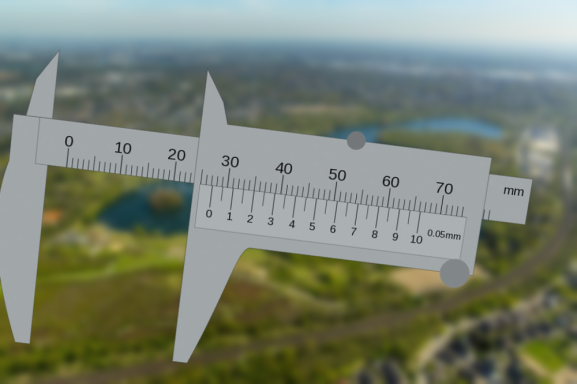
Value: mm 27.2
